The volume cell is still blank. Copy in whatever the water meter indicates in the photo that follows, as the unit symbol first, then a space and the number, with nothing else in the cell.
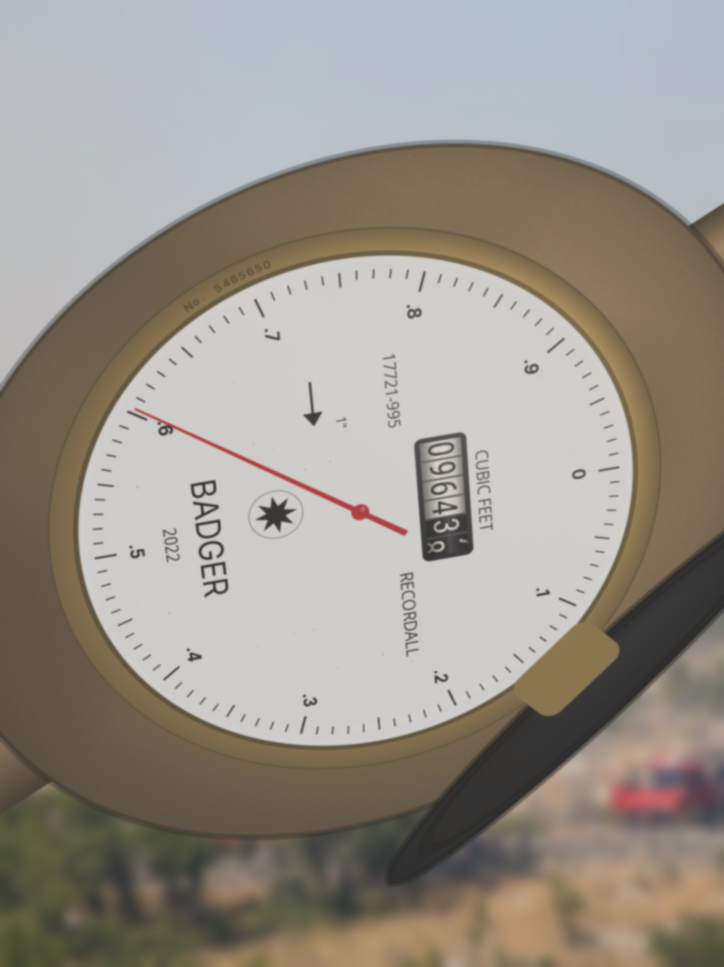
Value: ft³ 96437.60
